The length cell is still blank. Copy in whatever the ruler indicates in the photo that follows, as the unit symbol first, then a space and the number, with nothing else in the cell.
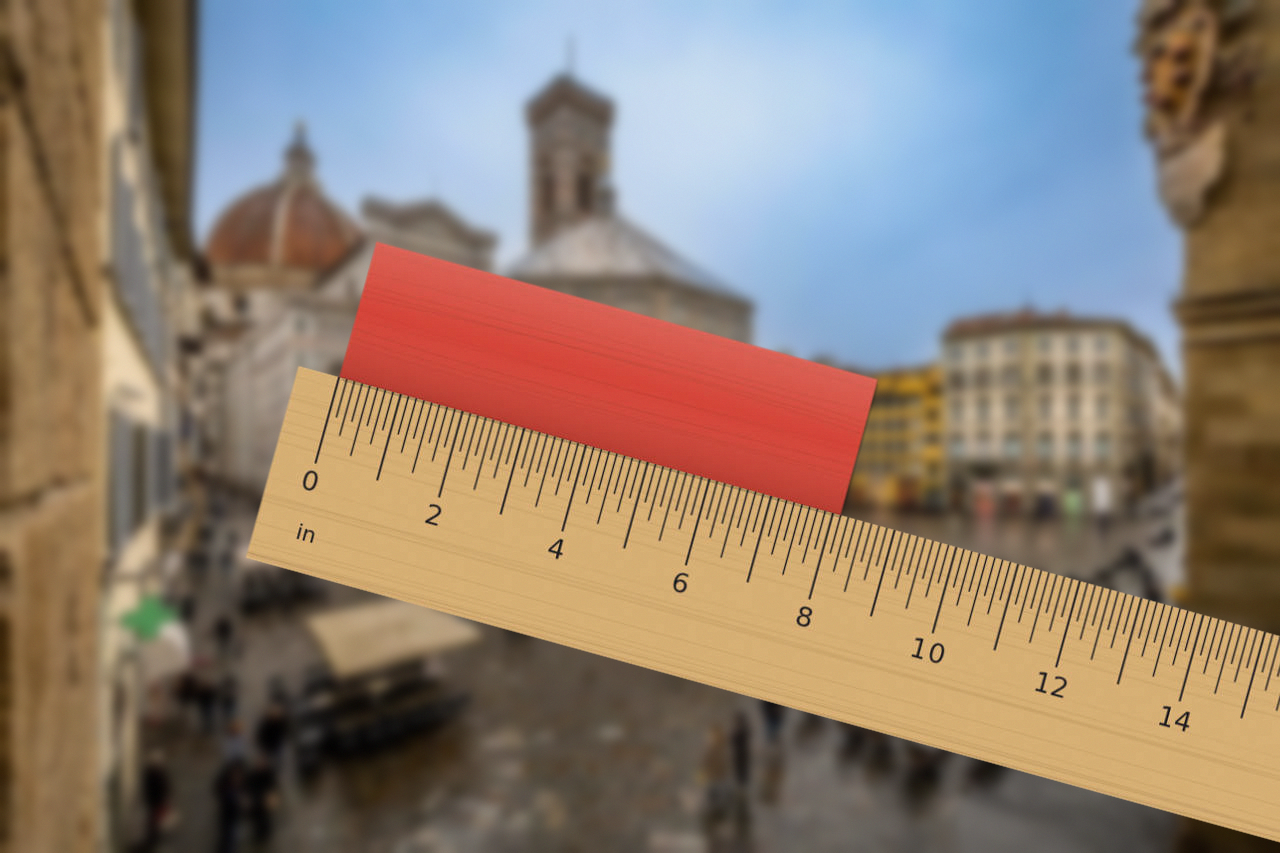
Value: in 8.125
